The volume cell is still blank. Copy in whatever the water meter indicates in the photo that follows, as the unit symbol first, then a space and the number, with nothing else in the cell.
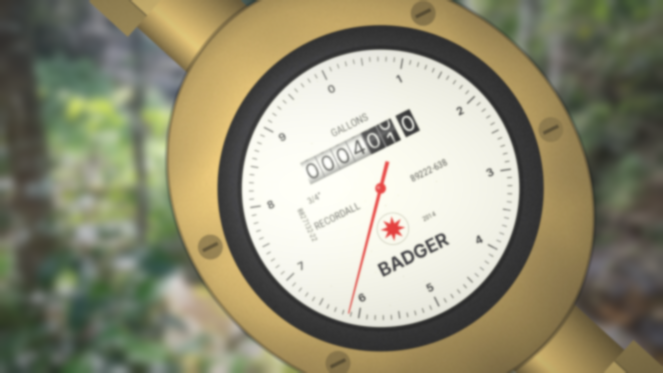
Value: gal 4006.1
